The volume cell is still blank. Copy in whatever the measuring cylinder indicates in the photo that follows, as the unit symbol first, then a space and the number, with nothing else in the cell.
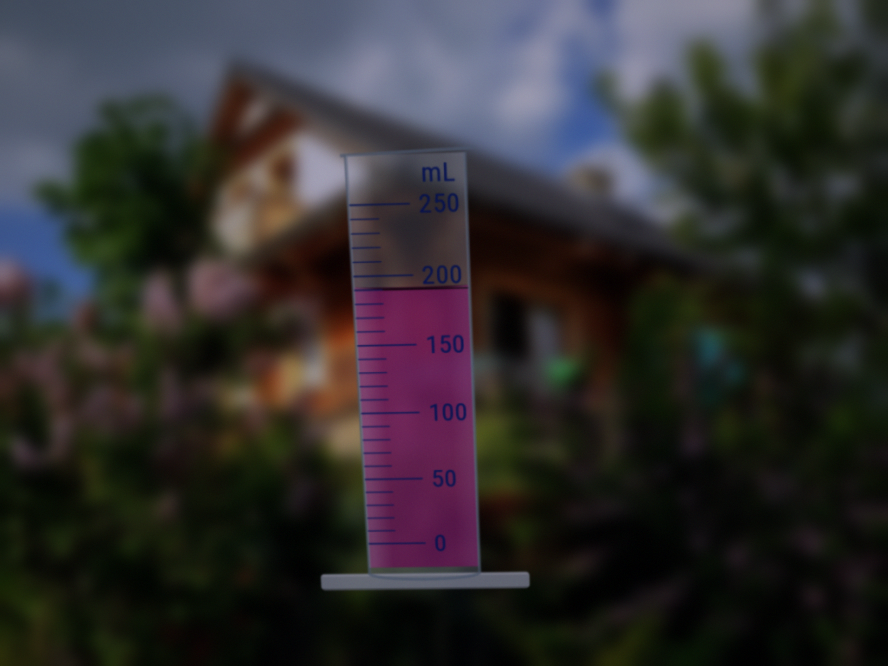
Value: mL 190
